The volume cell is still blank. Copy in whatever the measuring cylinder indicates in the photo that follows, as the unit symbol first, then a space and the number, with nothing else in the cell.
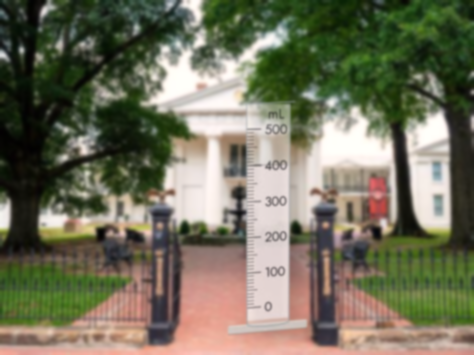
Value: mL 400
